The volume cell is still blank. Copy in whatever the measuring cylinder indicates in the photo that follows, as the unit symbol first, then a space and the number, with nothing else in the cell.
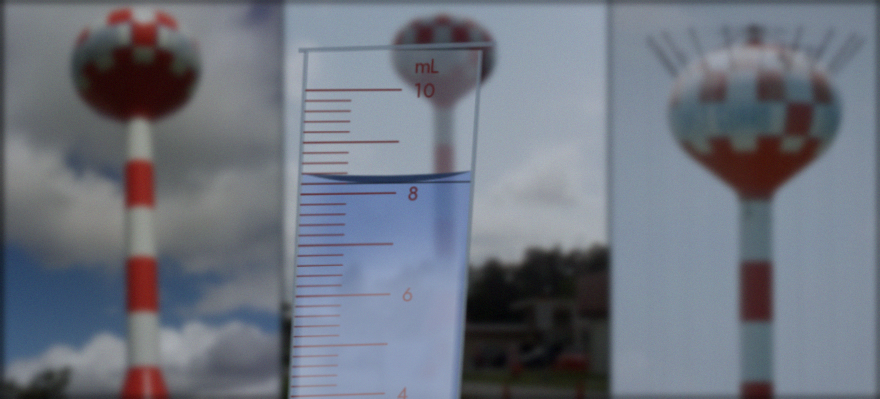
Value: mL 8.2
